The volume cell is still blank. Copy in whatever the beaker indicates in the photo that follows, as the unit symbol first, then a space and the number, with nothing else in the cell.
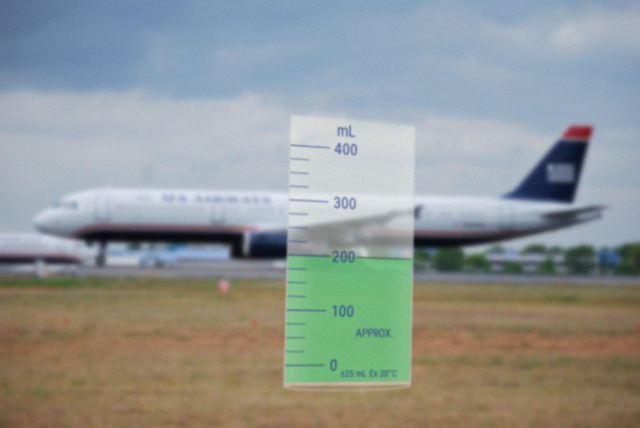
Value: mL 200
